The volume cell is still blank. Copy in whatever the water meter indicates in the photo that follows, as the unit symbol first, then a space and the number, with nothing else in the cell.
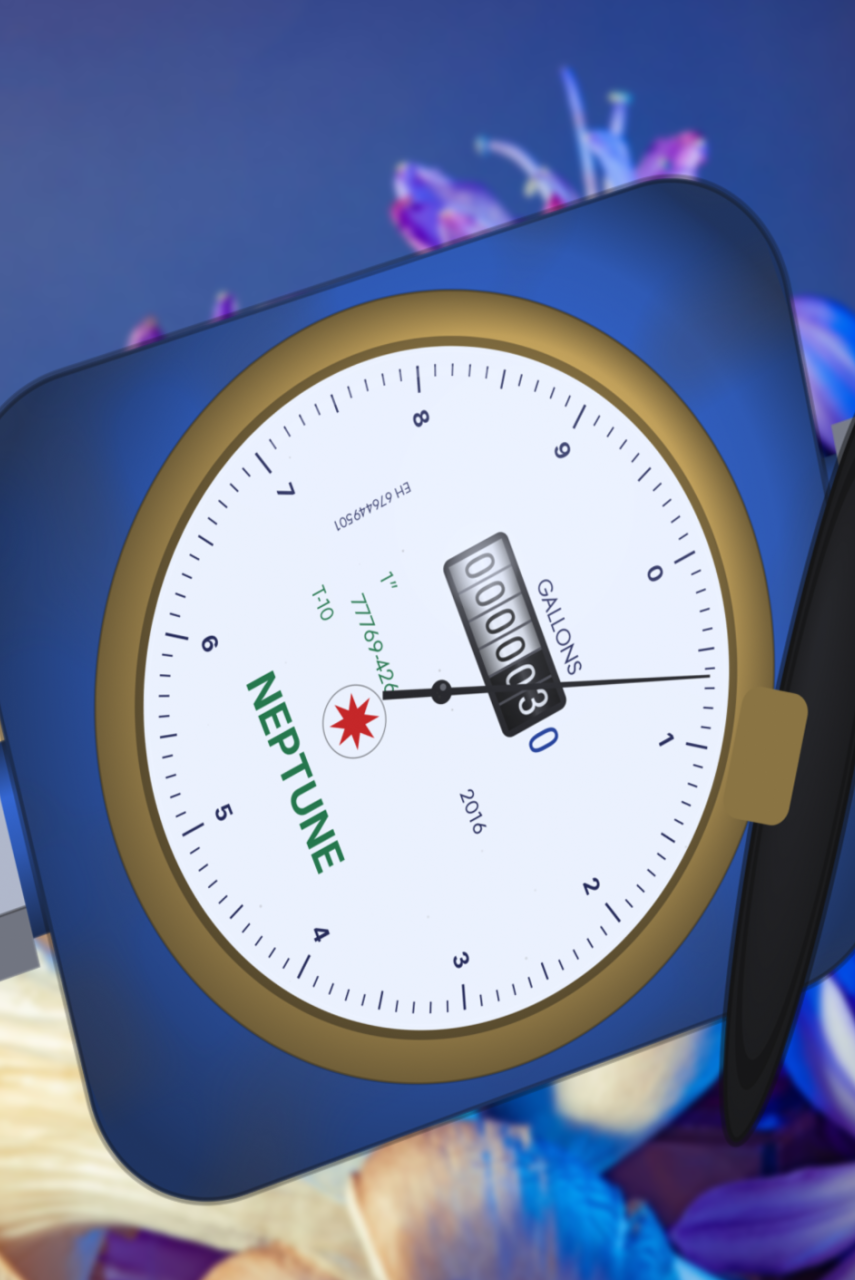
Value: gal 30.6
